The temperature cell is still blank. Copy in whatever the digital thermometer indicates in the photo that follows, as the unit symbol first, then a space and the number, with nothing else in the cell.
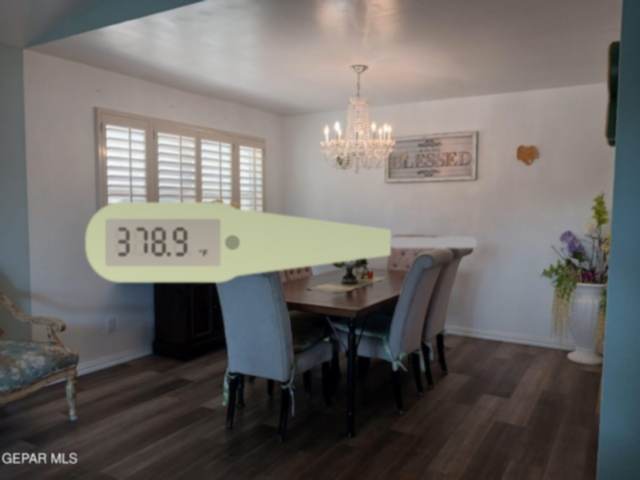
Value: °F 378.9
